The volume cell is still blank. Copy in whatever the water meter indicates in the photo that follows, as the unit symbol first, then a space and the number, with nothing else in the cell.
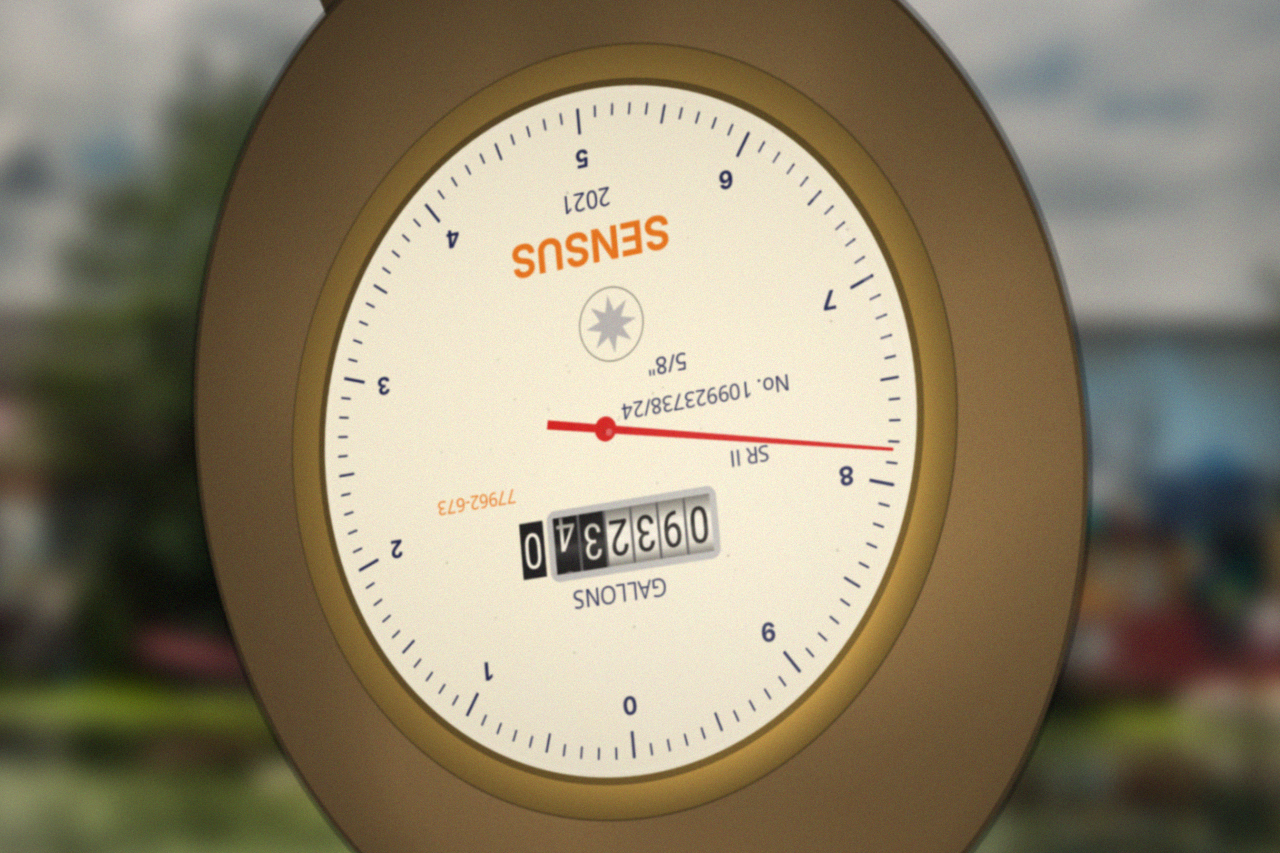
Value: gal 932337.8
